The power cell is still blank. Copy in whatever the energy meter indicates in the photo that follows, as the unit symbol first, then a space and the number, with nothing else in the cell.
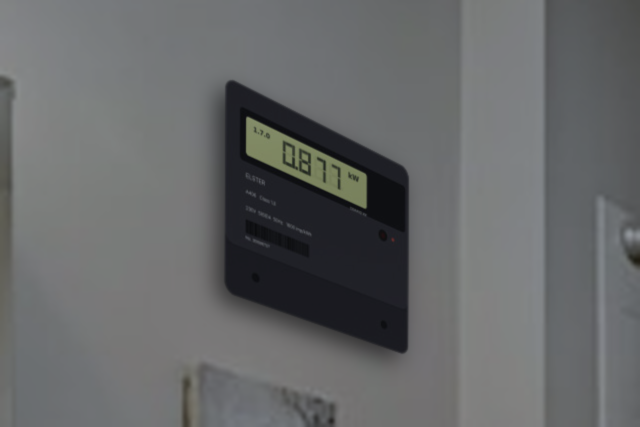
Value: kW 0.877
